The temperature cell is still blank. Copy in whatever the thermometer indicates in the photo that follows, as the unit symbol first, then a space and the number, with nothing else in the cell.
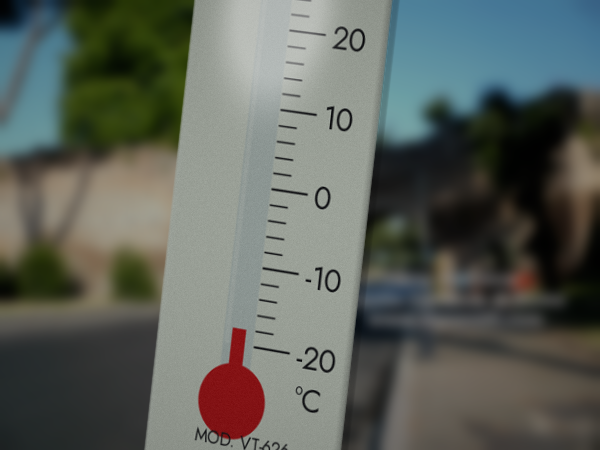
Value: °C -18
